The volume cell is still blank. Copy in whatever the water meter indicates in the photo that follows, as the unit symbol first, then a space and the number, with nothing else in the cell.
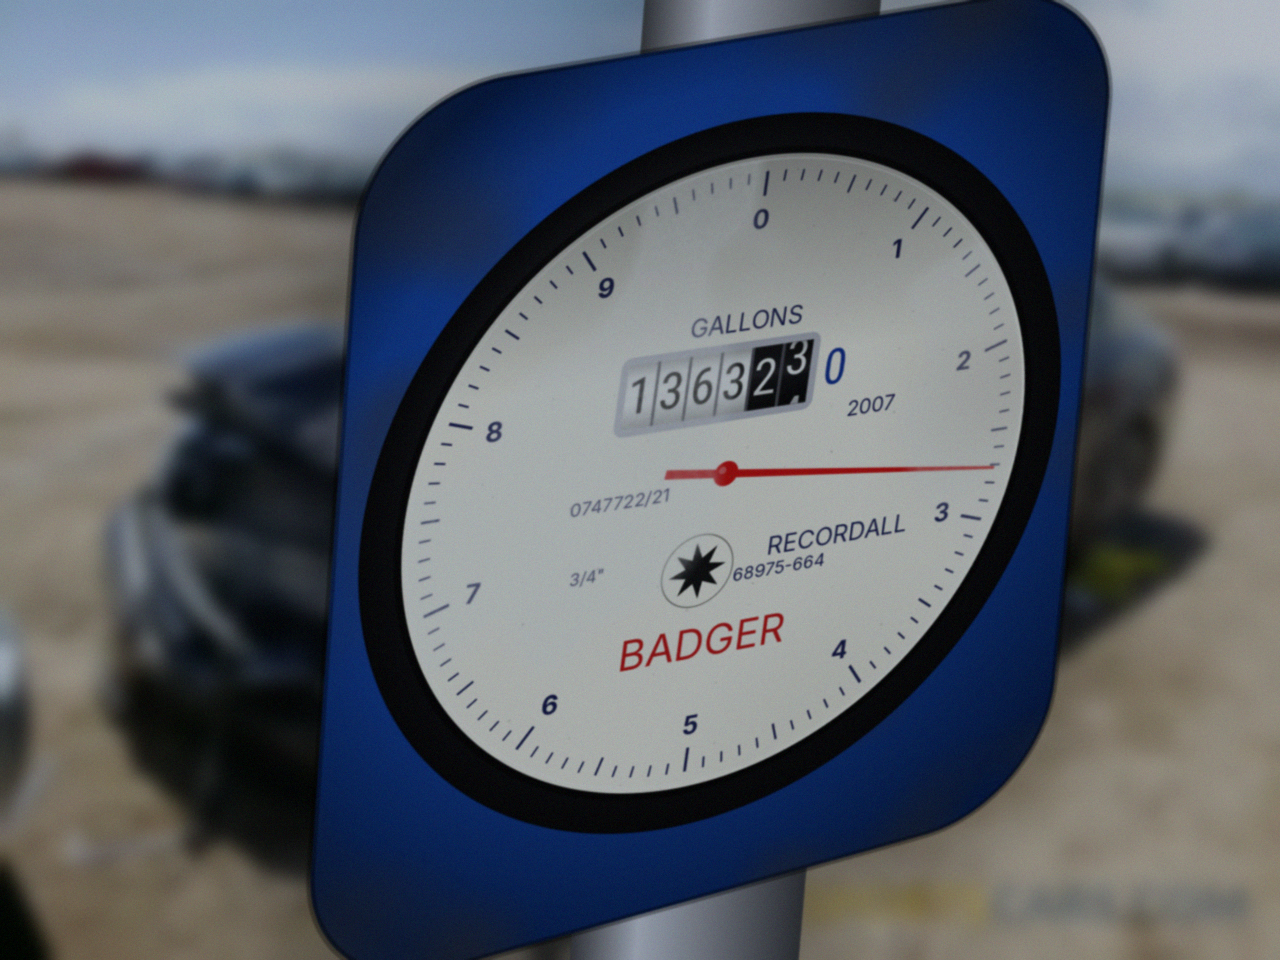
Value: gal 1363232.7
